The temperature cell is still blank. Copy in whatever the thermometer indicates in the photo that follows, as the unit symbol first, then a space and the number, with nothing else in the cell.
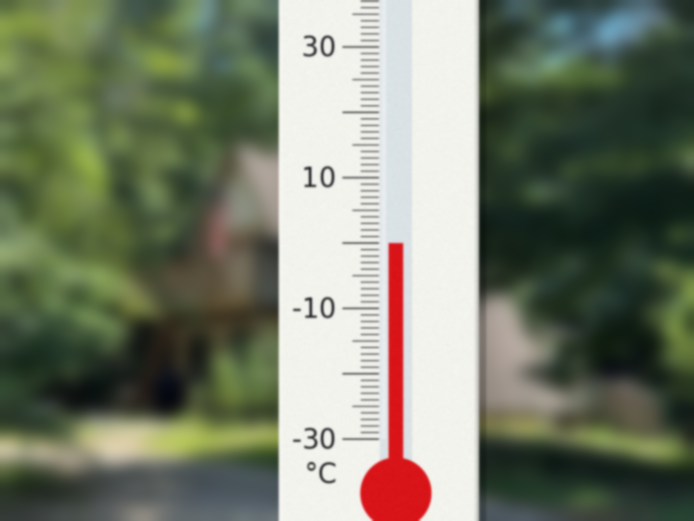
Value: °C 0
